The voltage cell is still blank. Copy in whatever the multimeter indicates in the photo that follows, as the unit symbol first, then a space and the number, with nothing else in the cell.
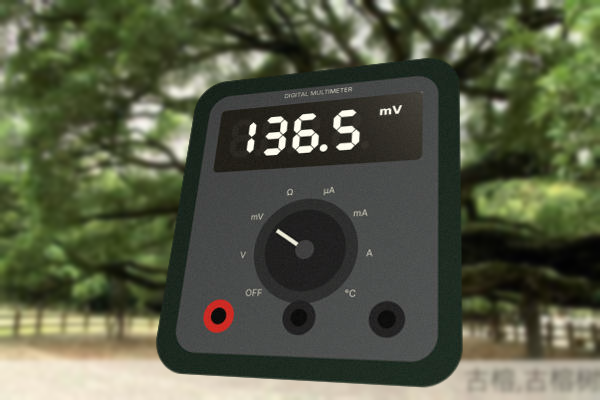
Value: mV 136.5
